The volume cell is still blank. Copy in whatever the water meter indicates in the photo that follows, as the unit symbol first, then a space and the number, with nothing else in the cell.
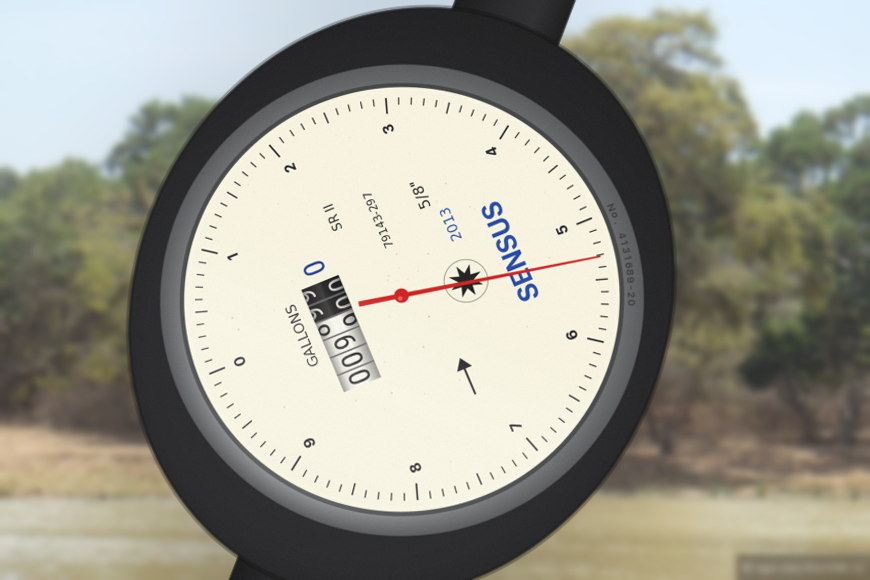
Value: gal 98995.3
